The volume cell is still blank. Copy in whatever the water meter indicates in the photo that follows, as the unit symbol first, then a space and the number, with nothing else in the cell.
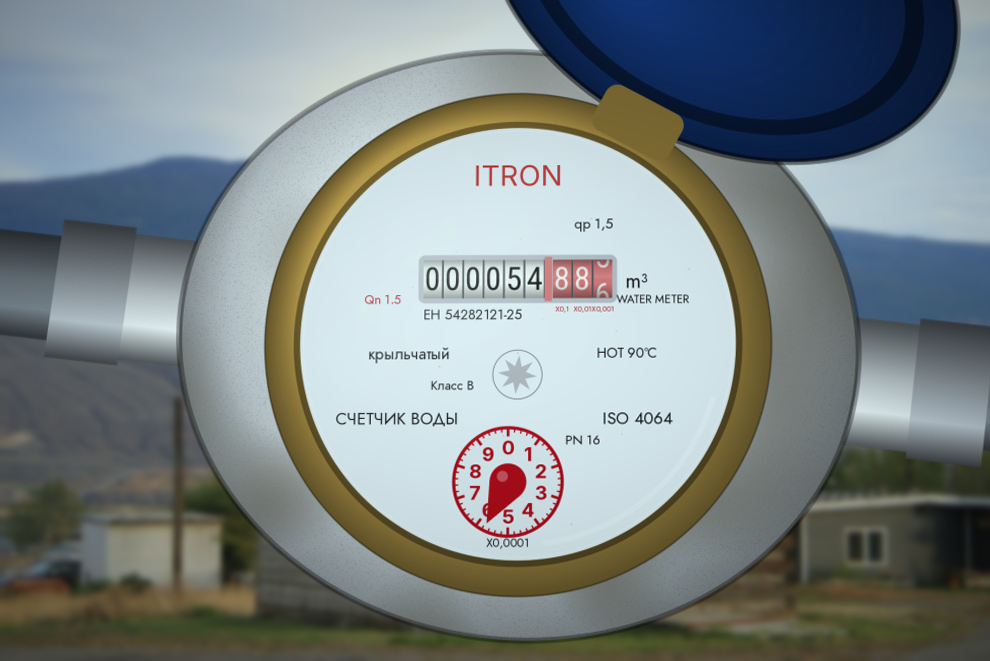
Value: m³ 54.8855
